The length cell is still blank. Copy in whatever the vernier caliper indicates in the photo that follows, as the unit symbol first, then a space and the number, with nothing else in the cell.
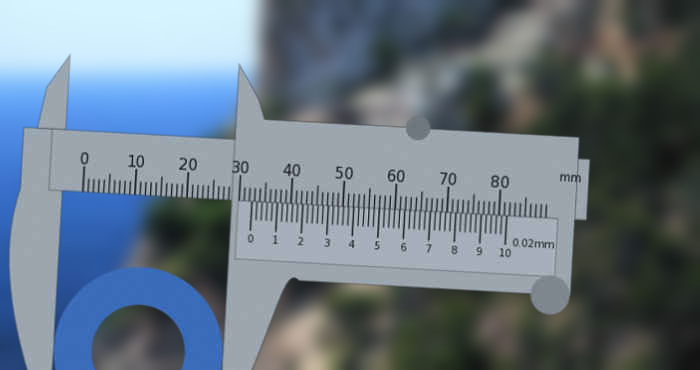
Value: mm 32.5
